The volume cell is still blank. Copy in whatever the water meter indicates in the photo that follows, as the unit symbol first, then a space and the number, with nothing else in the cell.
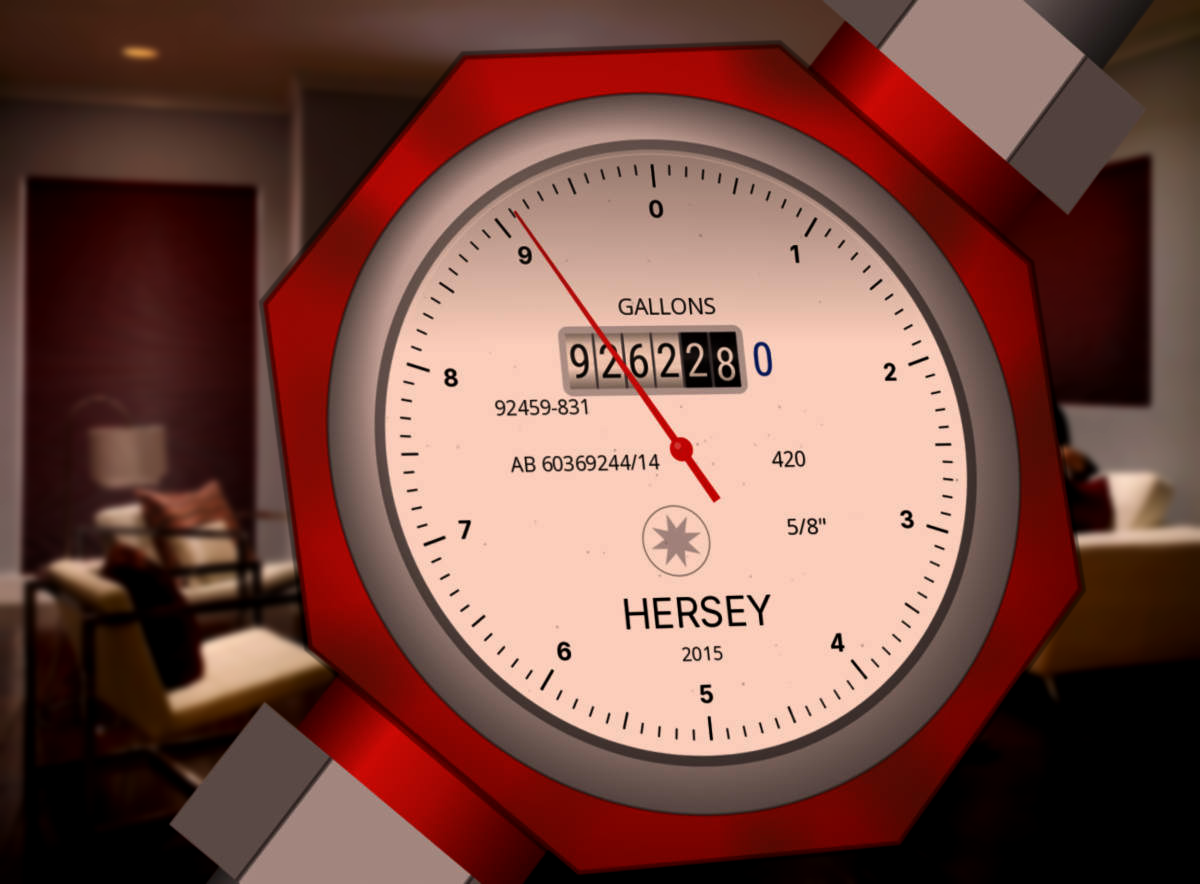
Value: gal 9262279.1
